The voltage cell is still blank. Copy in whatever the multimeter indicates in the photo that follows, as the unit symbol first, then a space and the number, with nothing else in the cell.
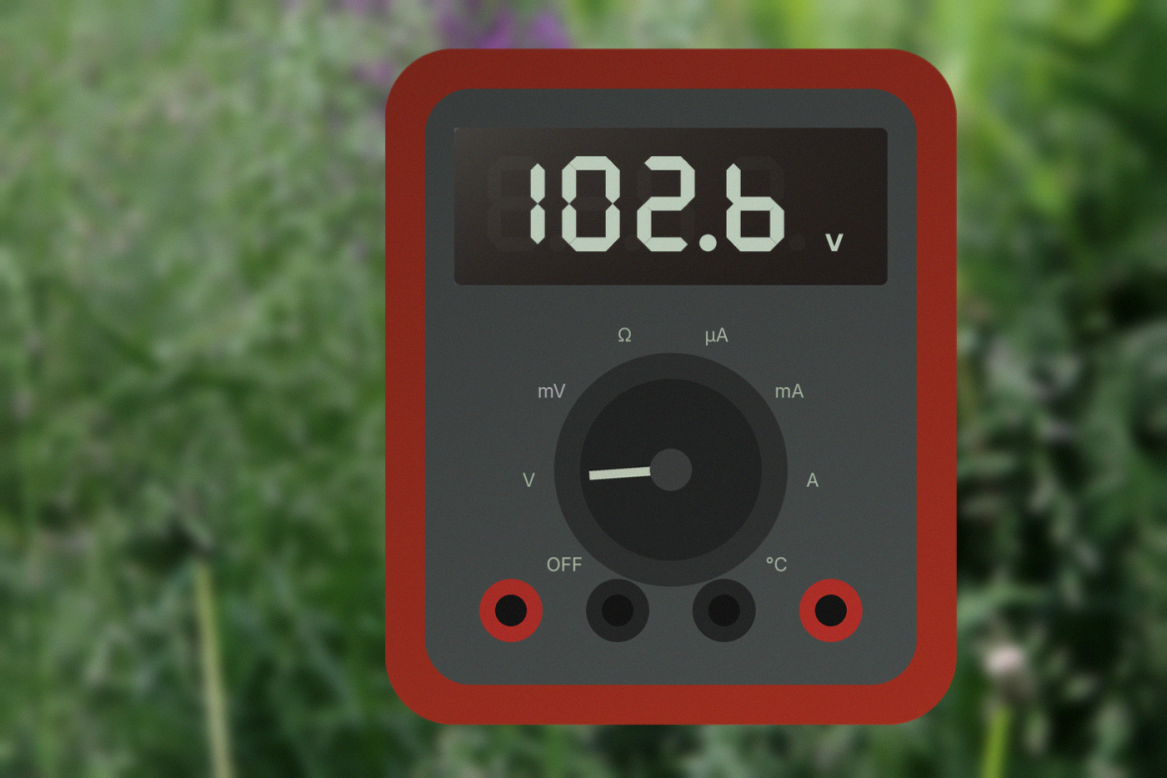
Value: V 102.6
